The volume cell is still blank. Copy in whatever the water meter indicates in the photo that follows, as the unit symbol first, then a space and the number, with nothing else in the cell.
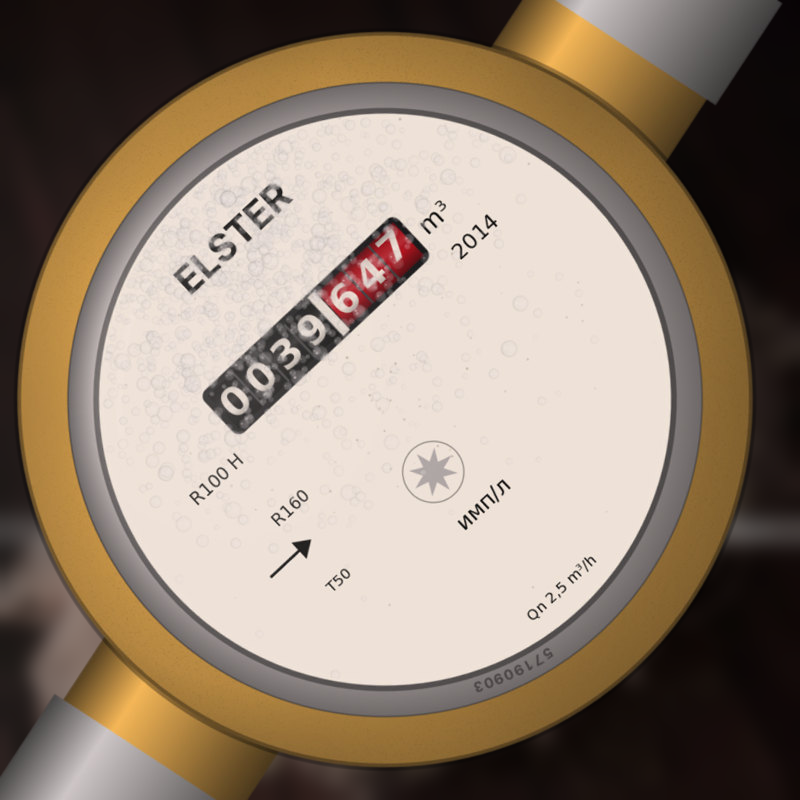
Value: m³ 39.647
